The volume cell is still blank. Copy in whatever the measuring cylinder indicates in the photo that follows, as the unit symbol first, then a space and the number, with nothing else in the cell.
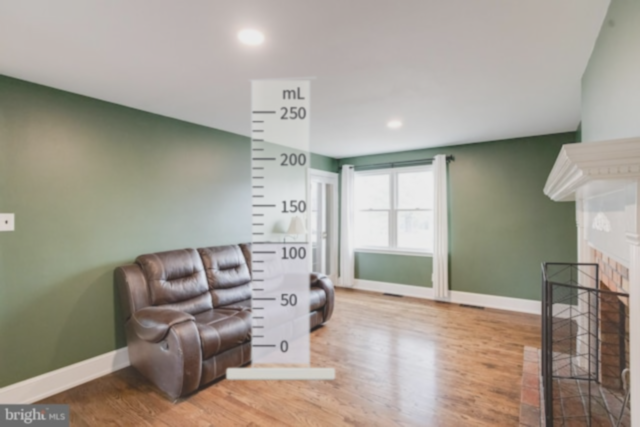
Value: mL 110
